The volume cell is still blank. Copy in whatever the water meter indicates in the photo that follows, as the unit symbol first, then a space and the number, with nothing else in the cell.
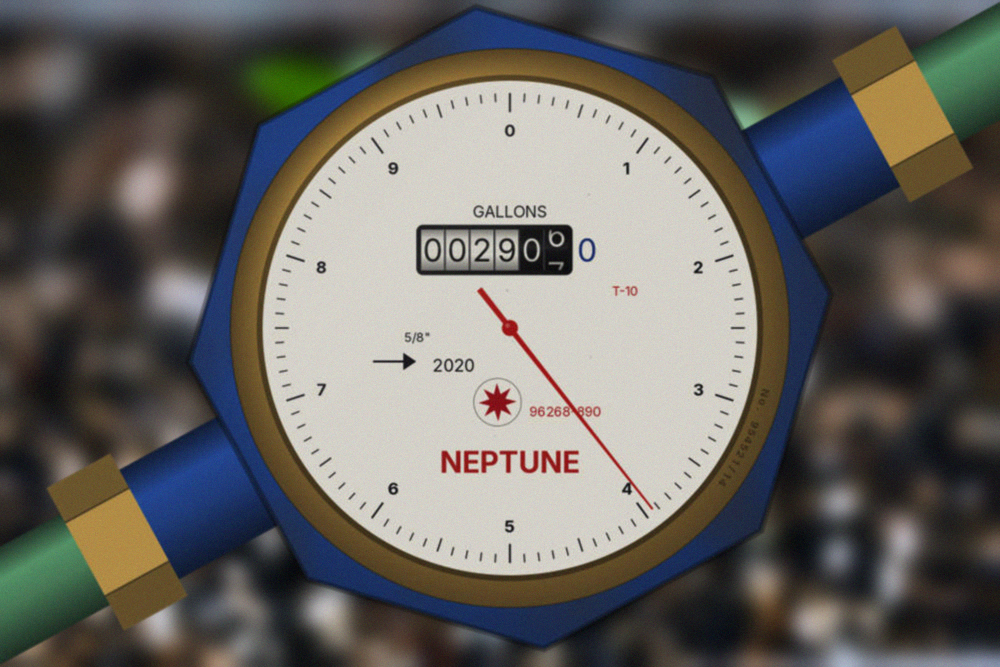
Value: gal 29063.9
